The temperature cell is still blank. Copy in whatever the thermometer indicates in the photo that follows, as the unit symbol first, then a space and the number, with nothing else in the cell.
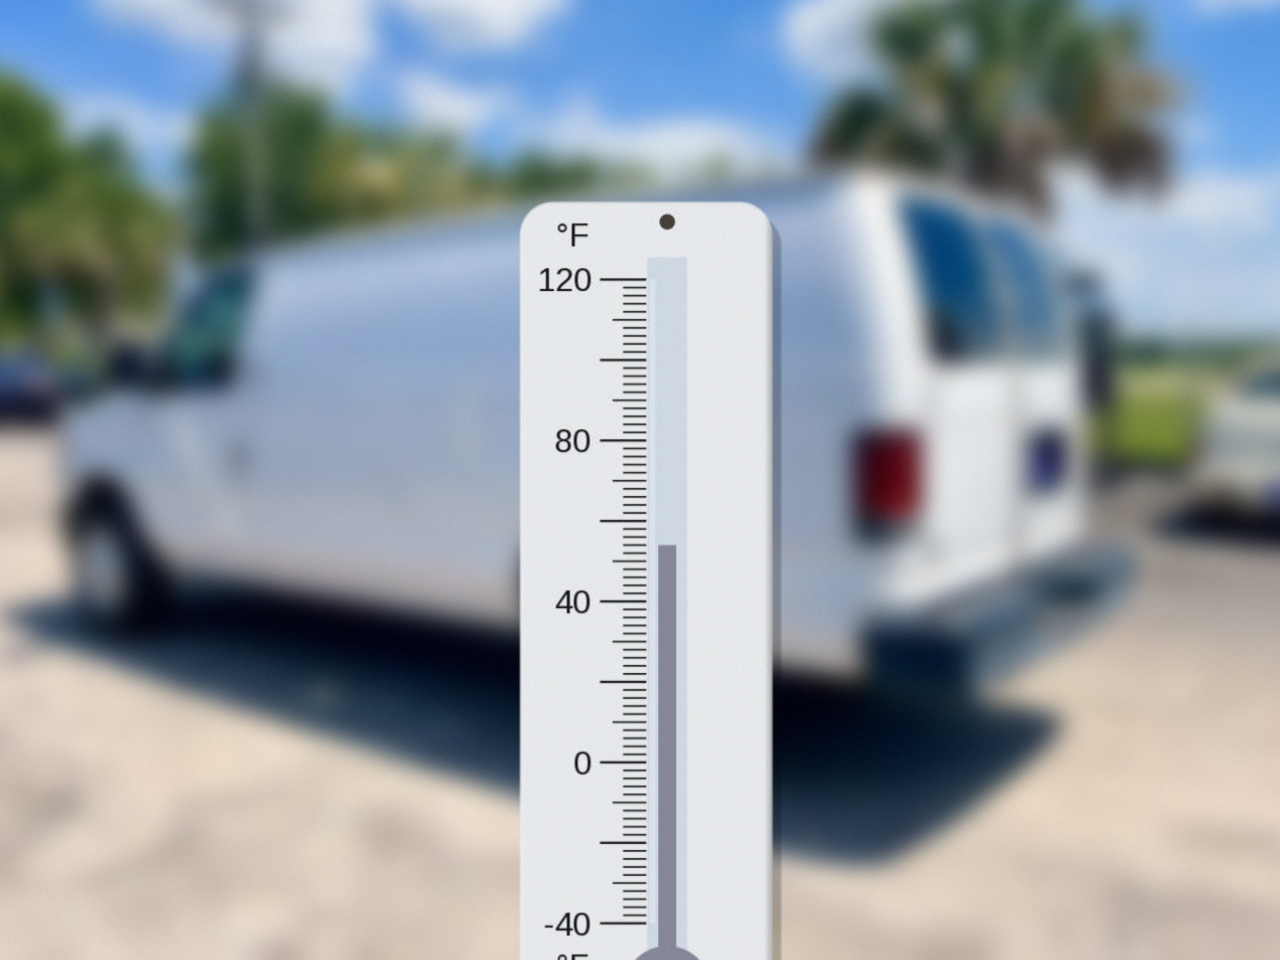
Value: °F 54
